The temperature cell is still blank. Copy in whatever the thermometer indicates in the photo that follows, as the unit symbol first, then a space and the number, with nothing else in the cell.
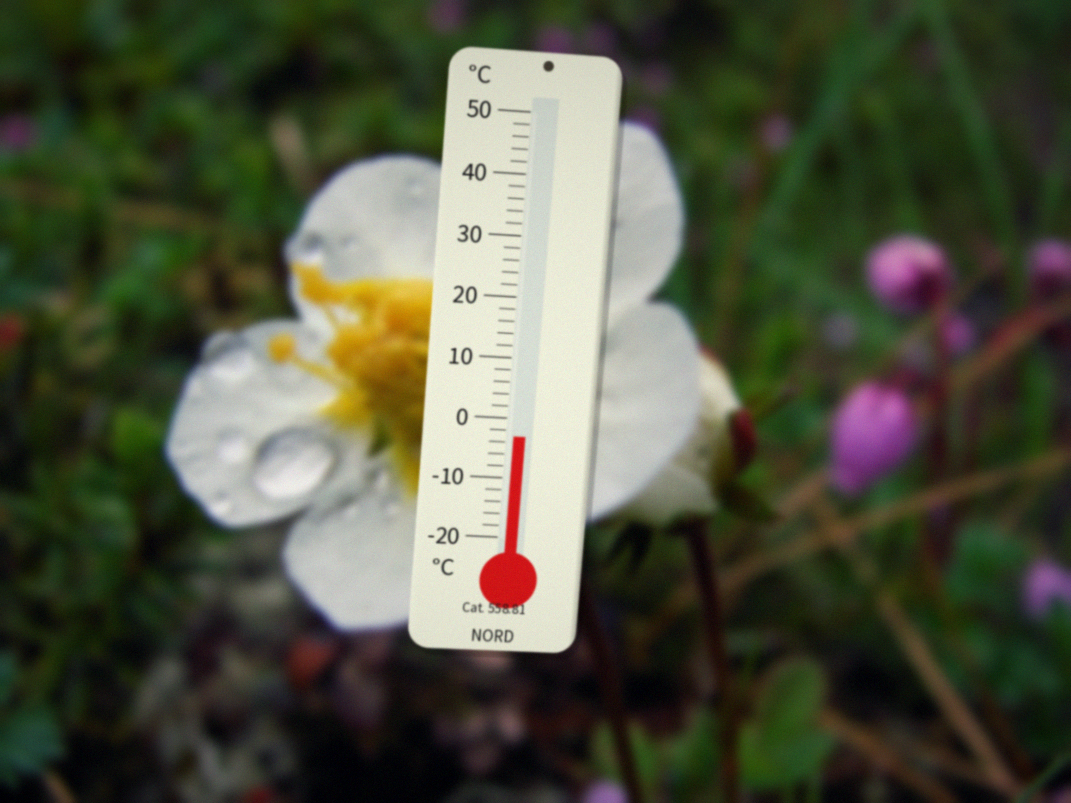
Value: °C -3
